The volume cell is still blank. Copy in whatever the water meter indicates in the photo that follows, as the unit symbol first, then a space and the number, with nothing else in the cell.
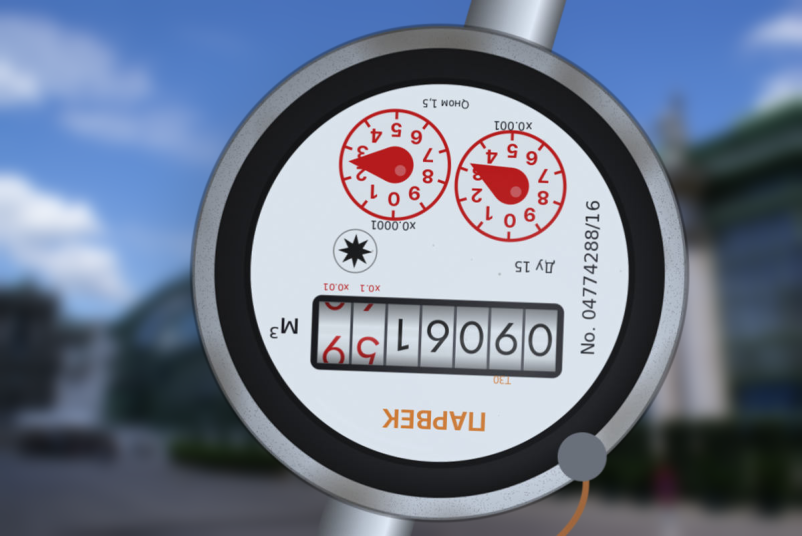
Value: m³ 9061.5932
